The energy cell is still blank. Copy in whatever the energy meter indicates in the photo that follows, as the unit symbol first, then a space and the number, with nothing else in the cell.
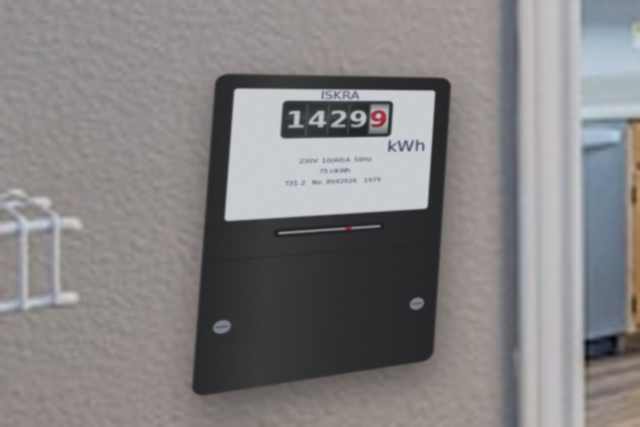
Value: kWh 1429.9
